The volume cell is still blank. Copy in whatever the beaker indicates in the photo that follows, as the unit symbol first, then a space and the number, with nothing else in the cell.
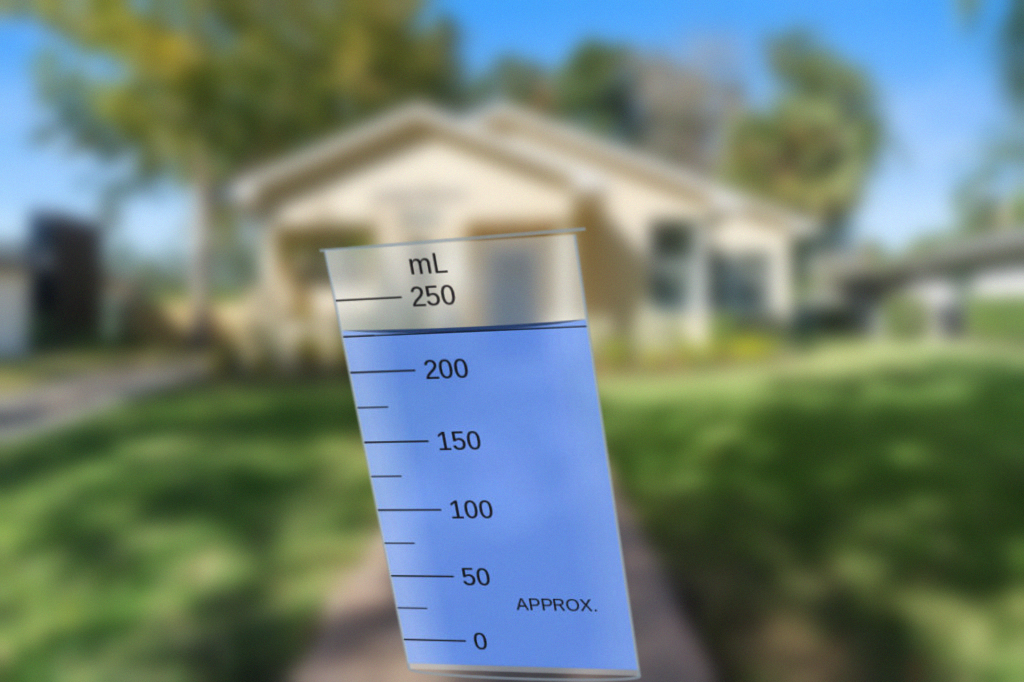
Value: mL 225
